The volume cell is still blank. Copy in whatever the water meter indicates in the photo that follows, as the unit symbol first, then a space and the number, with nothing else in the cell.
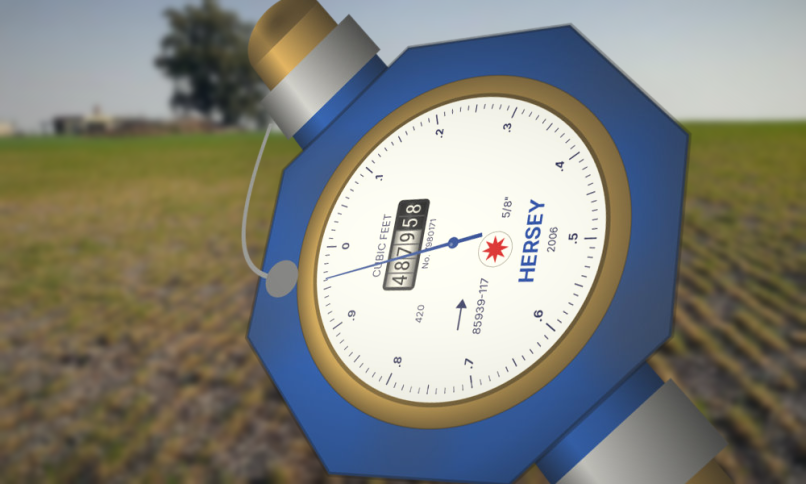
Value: ft³ 487957.96
